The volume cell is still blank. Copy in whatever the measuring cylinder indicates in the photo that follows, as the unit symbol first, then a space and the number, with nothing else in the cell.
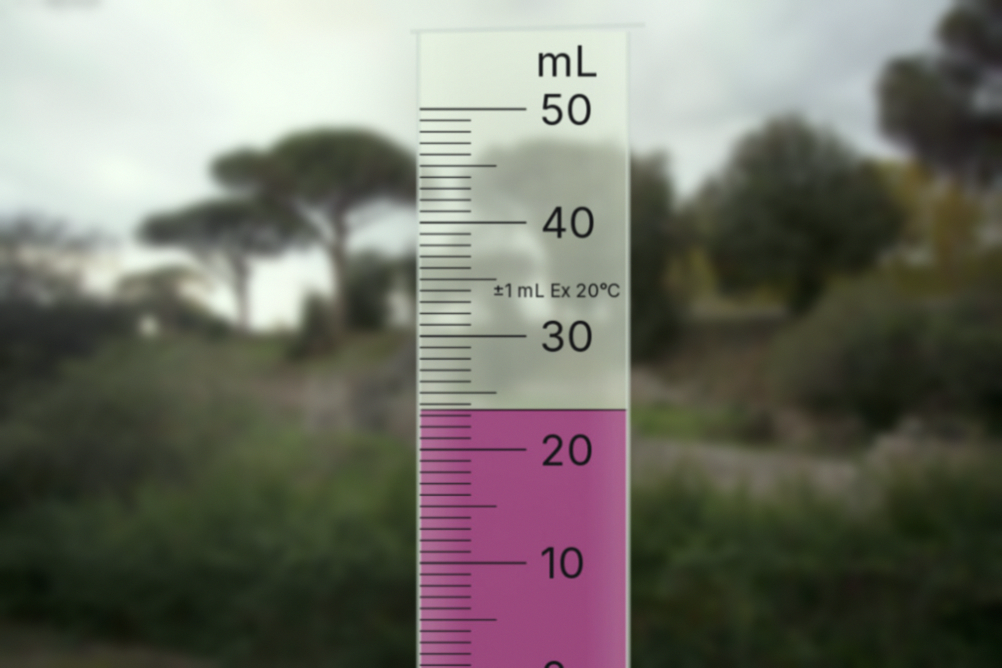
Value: mL 23.5
